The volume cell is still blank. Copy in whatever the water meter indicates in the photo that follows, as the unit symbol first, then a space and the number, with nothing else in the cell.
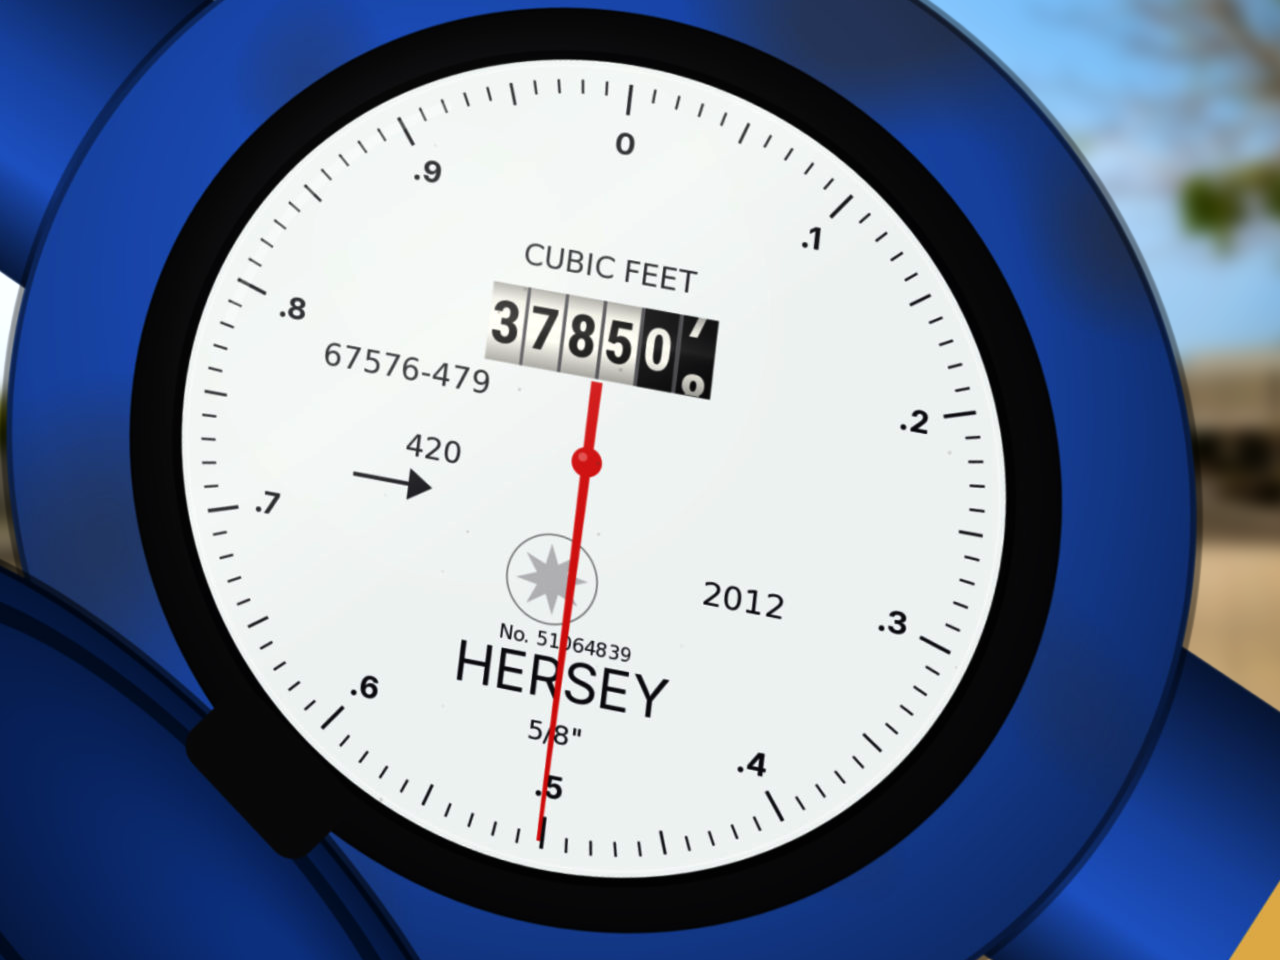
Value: ft³ 378507.50
